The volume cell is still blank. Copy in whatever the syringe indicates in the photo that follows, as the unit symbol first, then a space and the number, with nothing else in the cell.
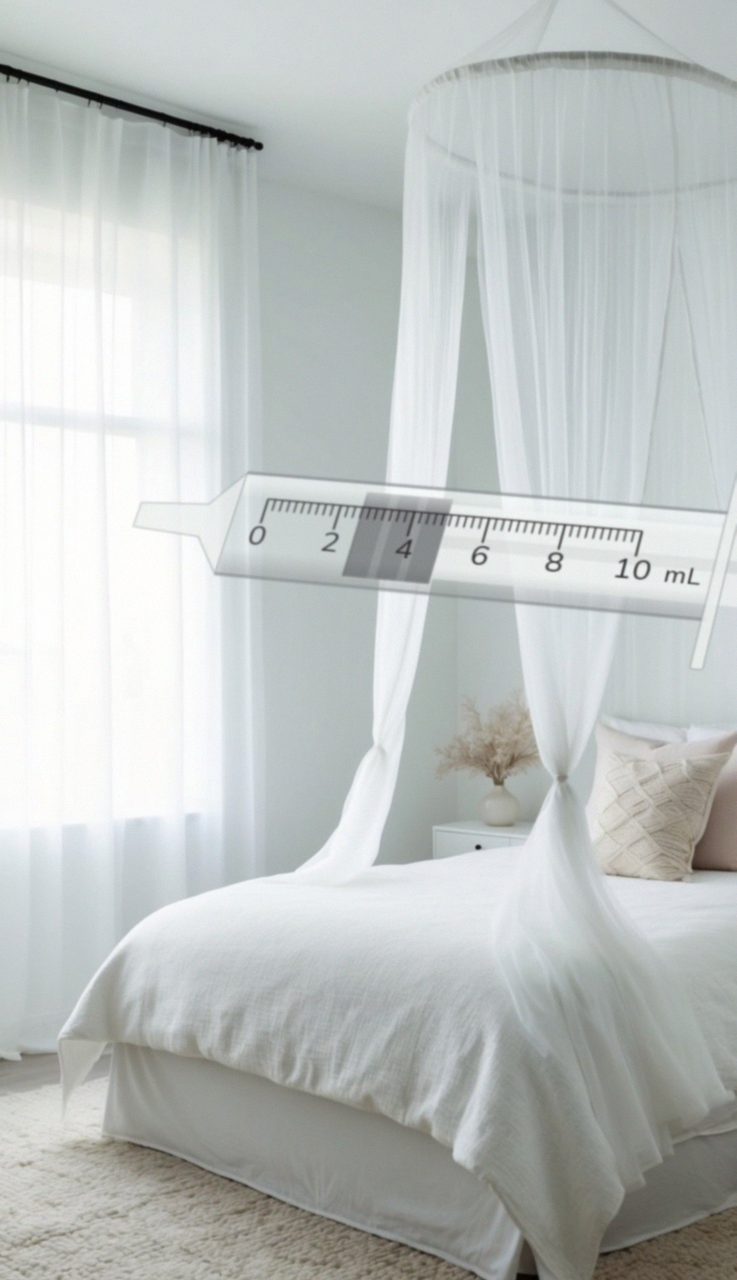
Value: mL 2.6
